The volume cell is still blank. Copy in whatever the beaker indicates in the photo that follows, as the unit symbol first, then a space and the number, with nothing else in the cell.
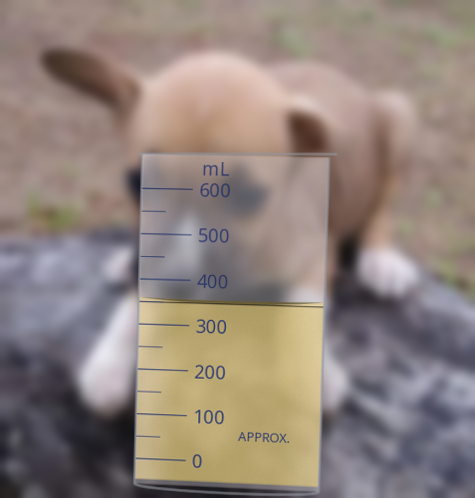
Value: mL 350
